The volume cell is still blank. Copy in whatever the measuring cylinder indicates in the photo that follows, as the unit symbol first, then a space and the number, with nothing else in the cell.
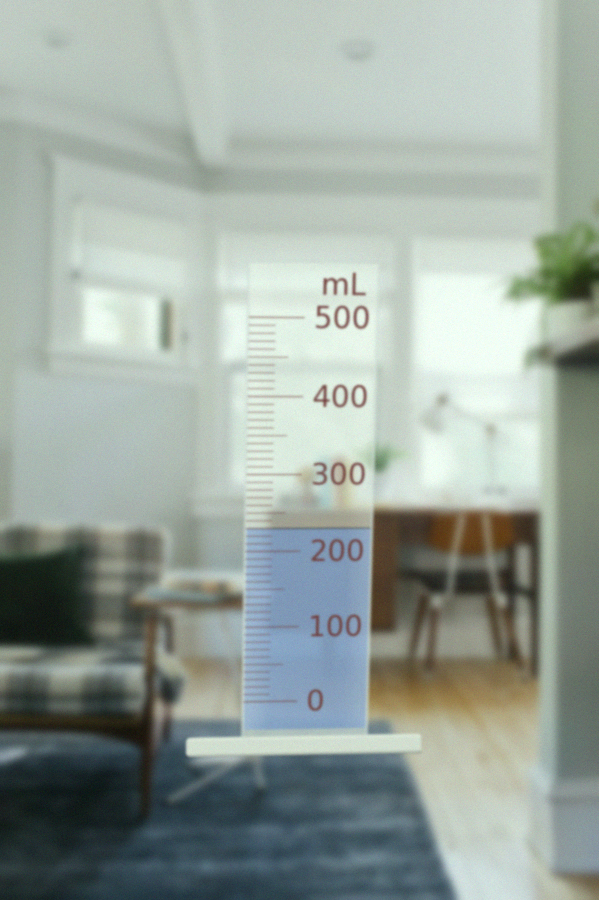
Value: mL 230
